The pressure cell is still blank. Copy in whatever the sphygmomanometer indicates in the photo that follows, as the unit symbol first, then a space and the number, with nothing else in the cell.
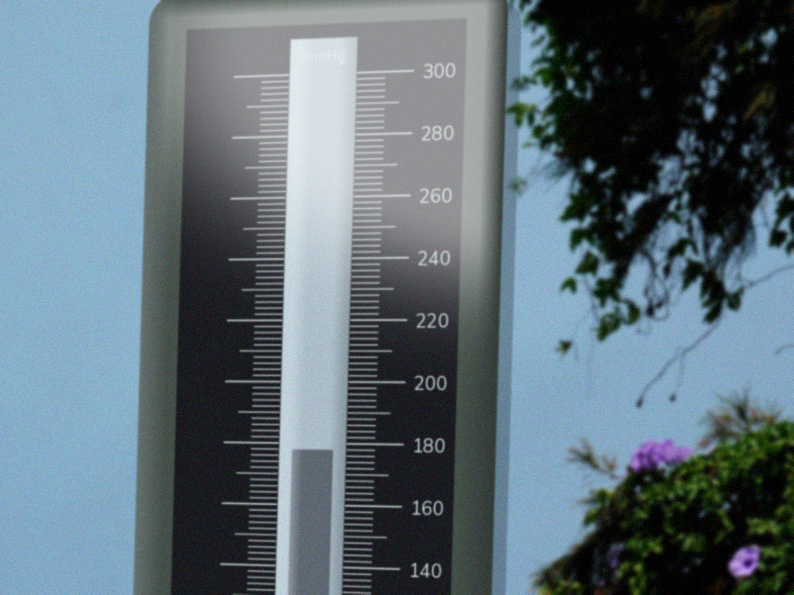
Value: mmHg 178
